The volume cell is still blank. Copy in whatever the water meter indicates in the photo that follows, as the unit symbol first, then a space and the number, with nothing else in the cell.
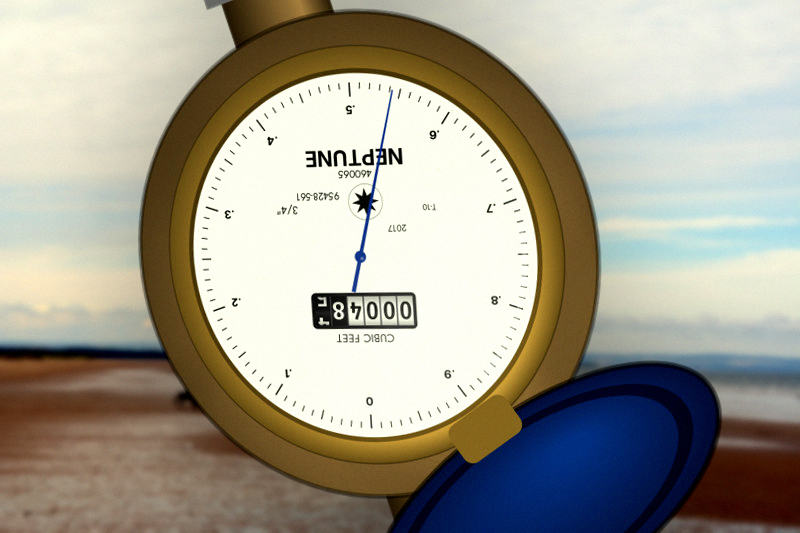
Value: ft³ 484.54
